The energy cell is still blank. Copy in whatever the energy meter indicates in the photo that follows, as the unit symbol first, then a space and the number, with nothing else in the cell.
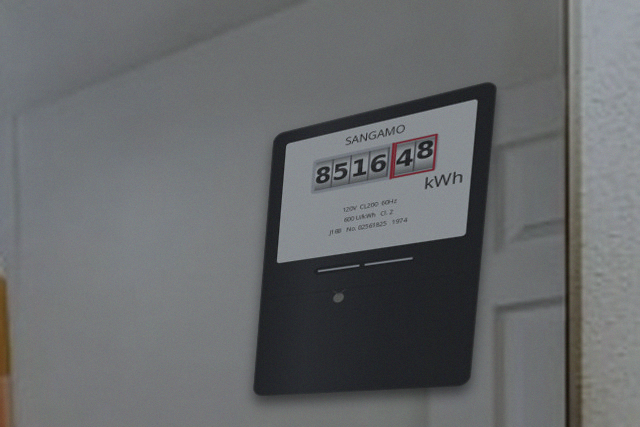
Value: kWh 8516.48
